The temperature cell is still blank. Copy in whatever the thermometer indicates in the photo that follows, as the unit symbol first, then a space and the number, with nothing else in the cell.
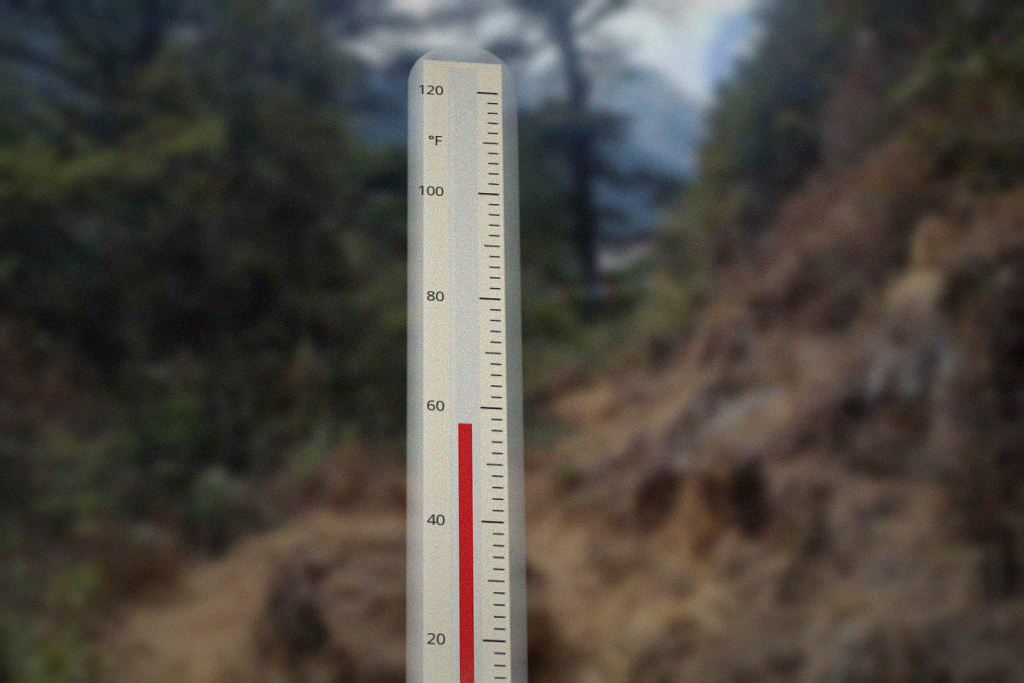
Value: °F 57
